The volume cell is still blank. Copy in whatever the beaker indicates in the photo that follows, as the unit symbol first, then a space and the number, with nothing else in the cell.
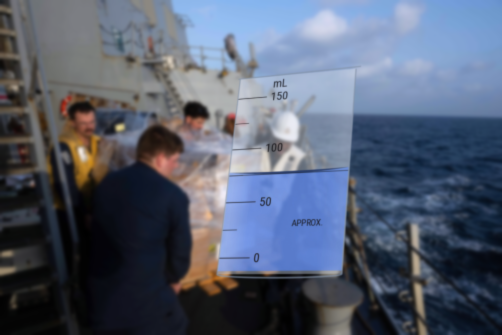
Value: mL 75
